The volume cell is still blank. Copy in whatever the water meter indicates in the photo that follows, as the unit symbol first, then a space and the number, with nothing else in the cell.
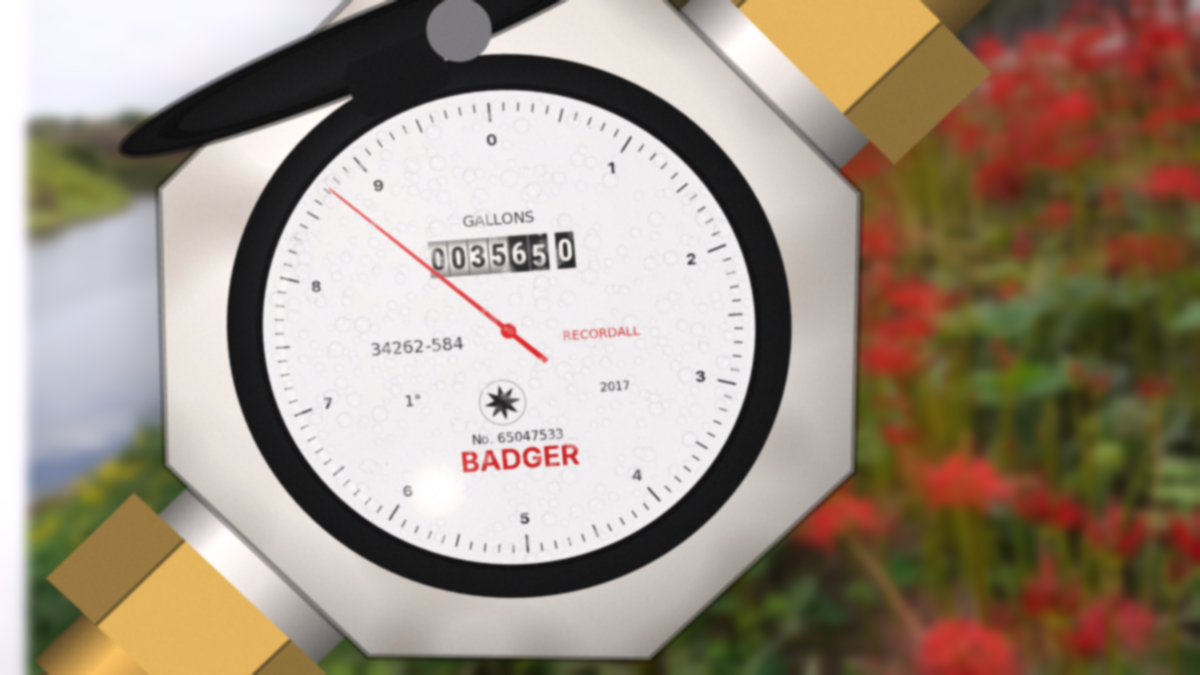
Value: gal 35648.7
